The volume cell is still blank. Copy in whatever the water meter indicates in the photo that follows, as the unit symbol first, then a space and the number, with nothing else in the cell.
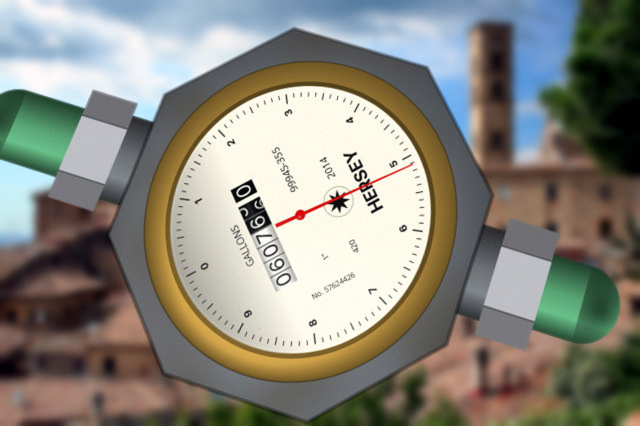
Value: gal 607655.1
